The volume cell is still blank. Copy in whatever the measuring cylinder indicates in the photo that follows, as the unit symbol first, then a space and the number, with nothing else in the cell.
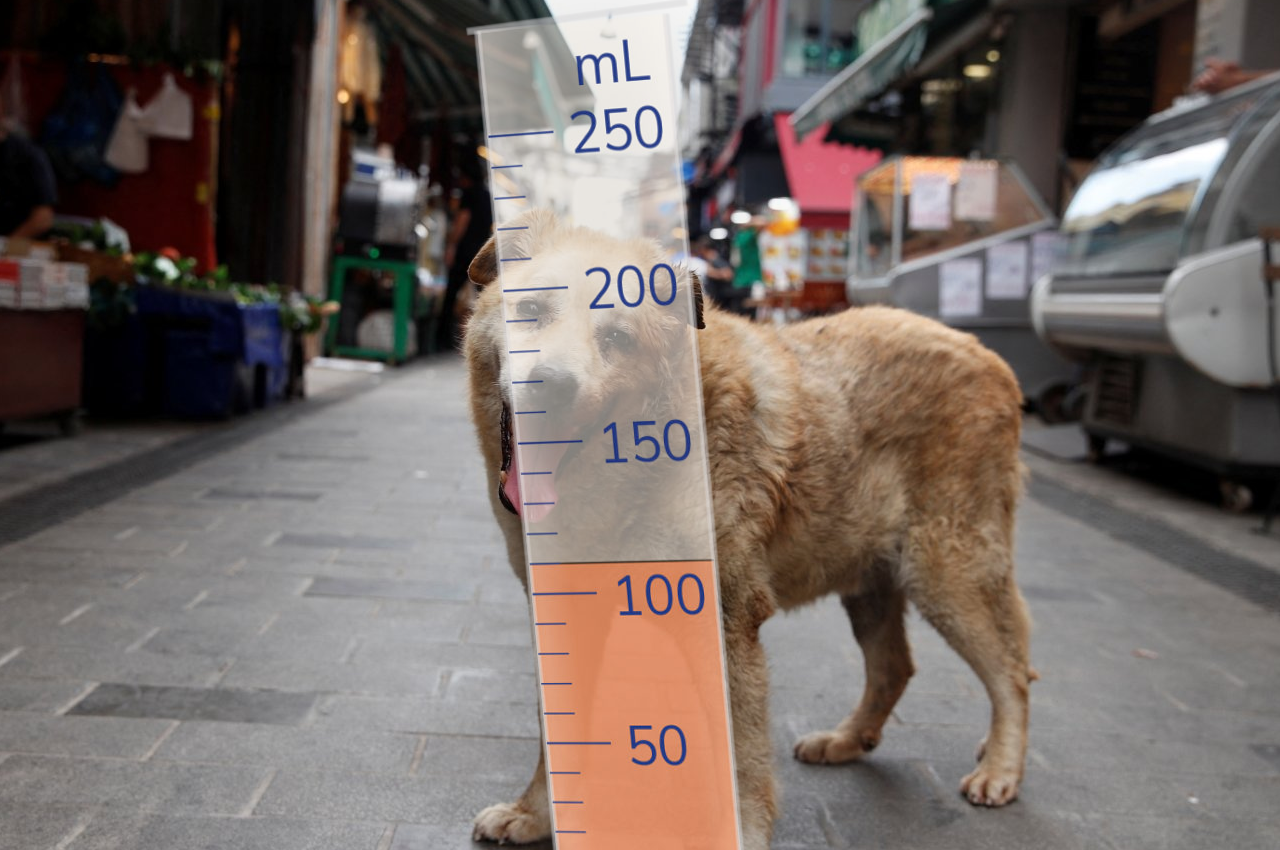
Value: mL 110
